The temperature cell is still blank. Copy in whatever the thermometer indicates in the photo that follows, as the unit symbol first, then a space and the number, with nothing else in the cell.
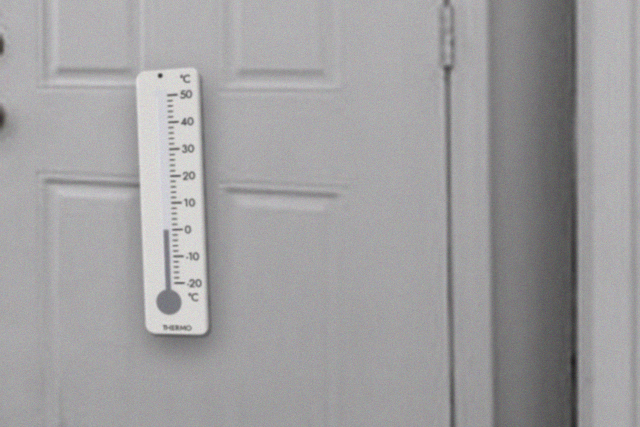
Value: °C 0
